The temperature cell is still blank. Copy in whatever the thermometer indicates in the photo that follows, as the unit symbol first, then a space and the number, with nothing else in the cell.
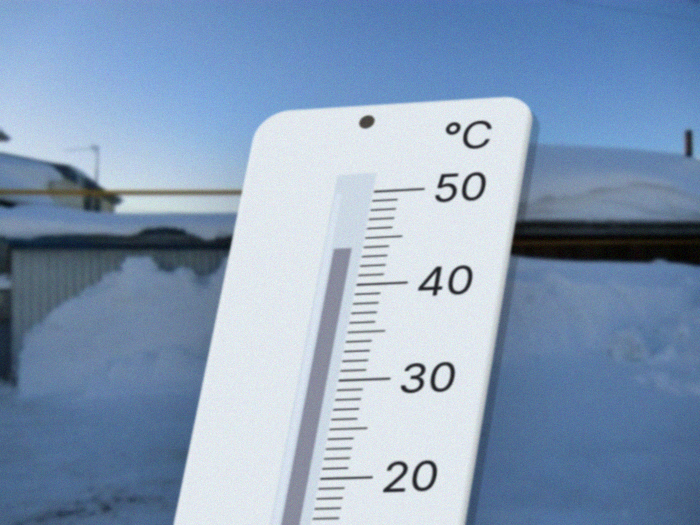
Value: °C 44
